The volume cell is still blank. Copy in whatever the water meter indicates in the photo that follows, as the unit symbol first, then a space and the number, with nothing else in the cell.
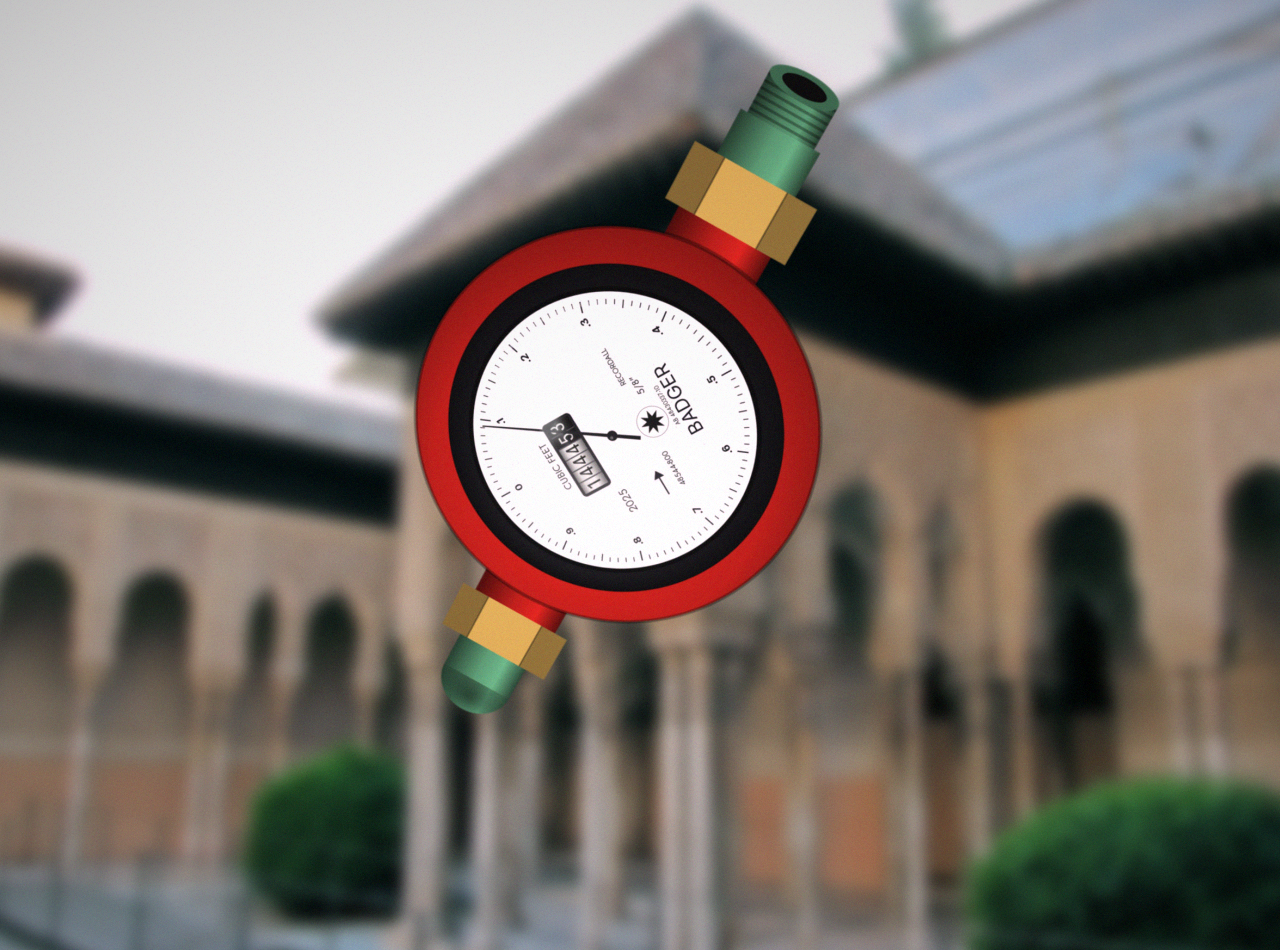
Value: ft³ 144453.09
